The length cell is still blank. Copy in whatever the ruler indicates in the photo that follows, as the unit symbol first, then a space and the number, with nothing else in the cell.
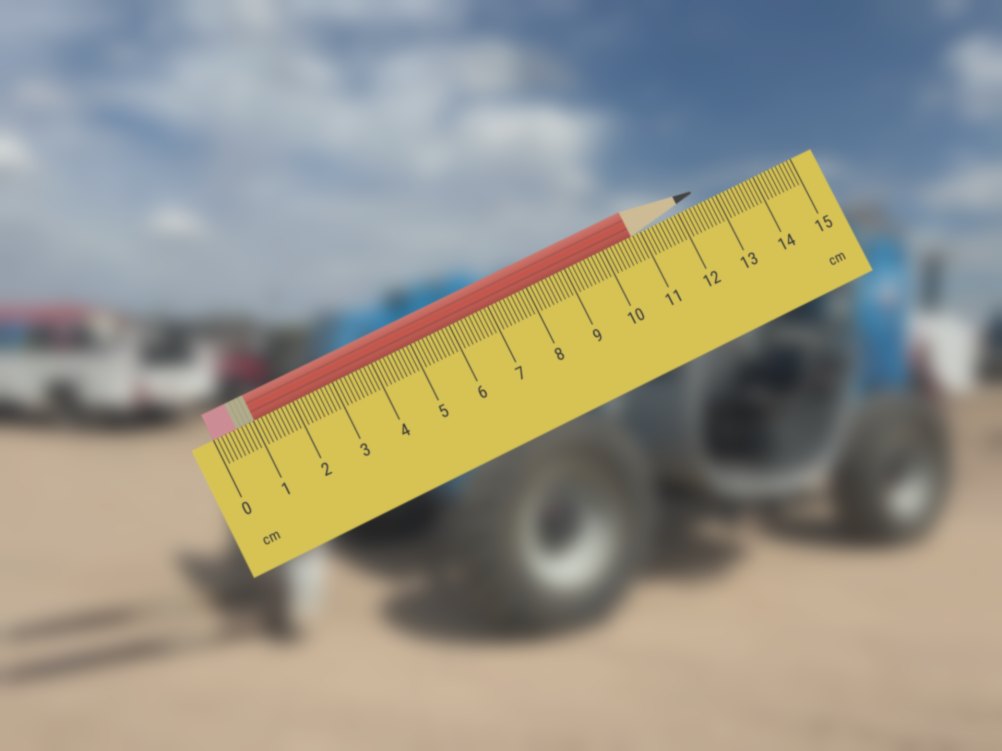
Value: cm 12.5
